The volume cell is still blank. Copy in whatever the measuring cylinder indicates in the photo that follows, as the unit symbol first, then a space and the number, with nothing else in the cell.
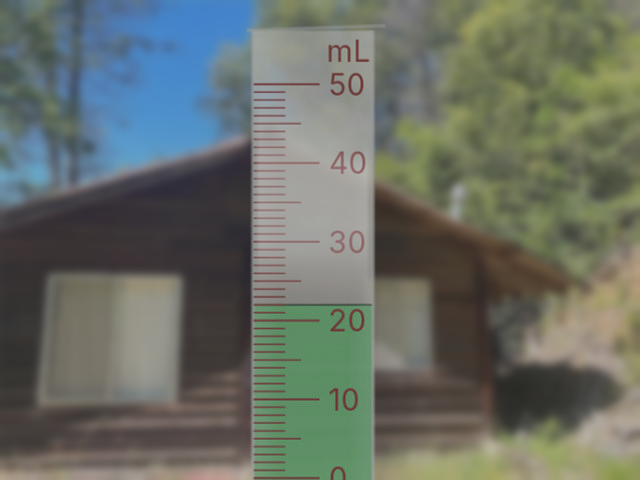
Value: mL 22
